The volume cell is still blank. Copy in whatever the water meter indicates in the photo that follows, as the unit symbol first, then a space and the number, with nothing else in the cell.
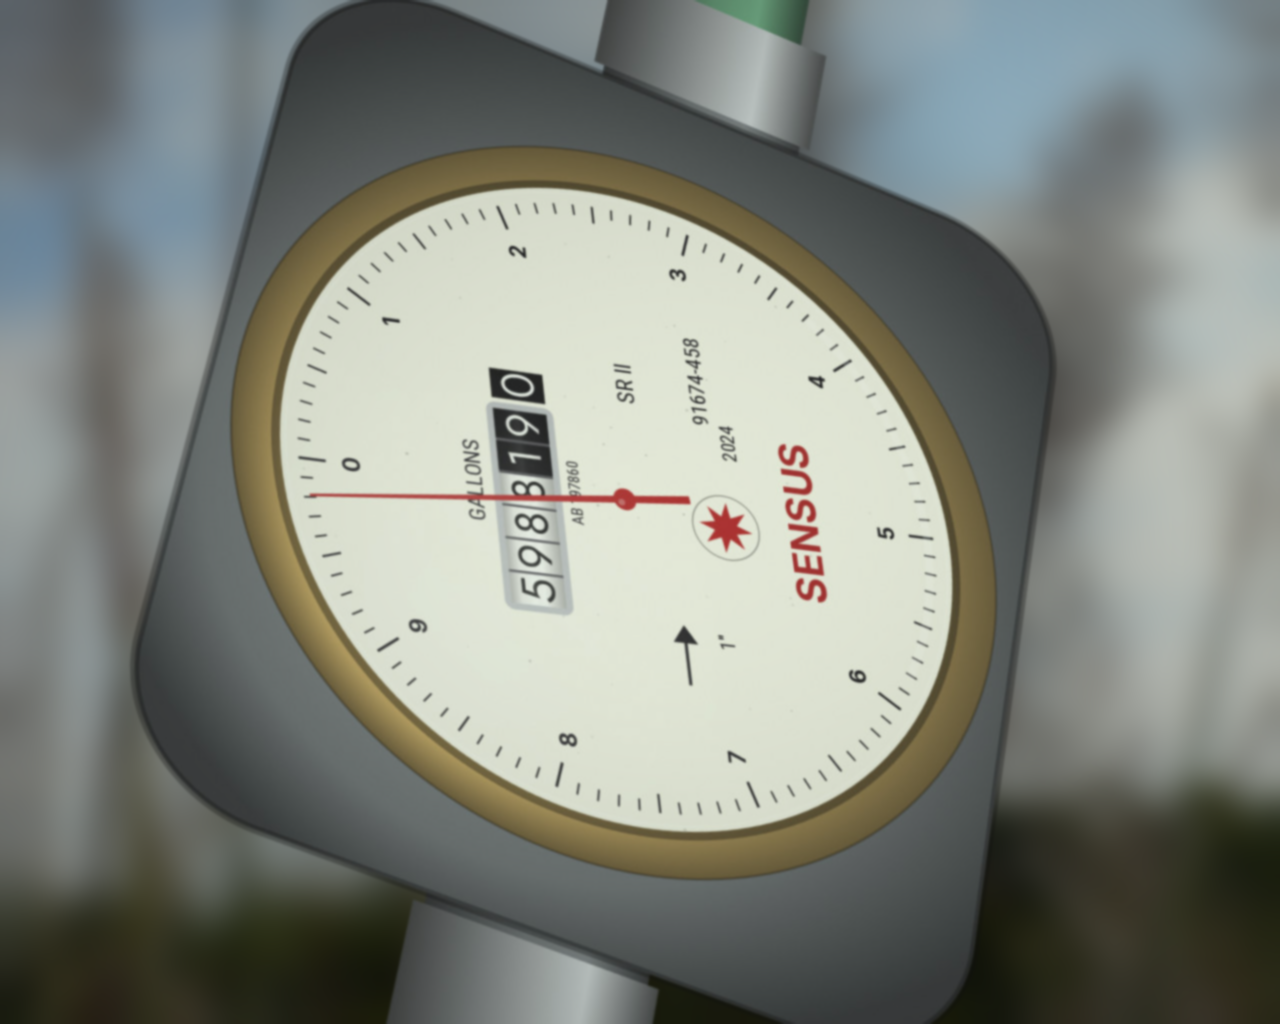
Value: gal 5988189.8
